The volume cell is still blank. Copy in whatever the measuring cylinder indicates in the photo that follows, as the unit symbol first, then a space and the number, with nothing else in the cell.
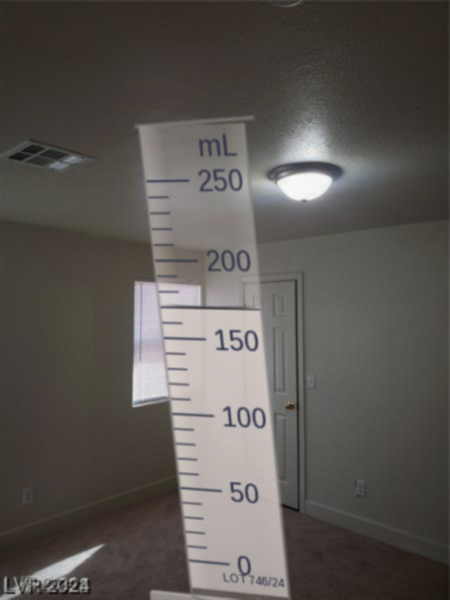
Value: mL 170
